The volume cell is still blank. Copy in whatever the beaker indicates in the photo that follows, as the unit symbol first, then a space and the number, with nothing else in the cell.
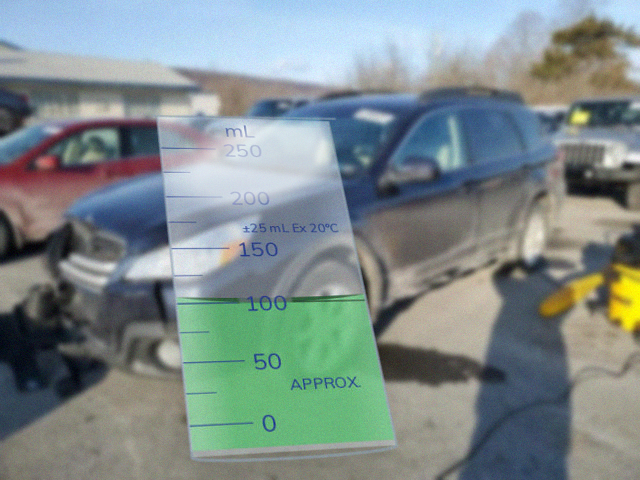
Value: mL 100
